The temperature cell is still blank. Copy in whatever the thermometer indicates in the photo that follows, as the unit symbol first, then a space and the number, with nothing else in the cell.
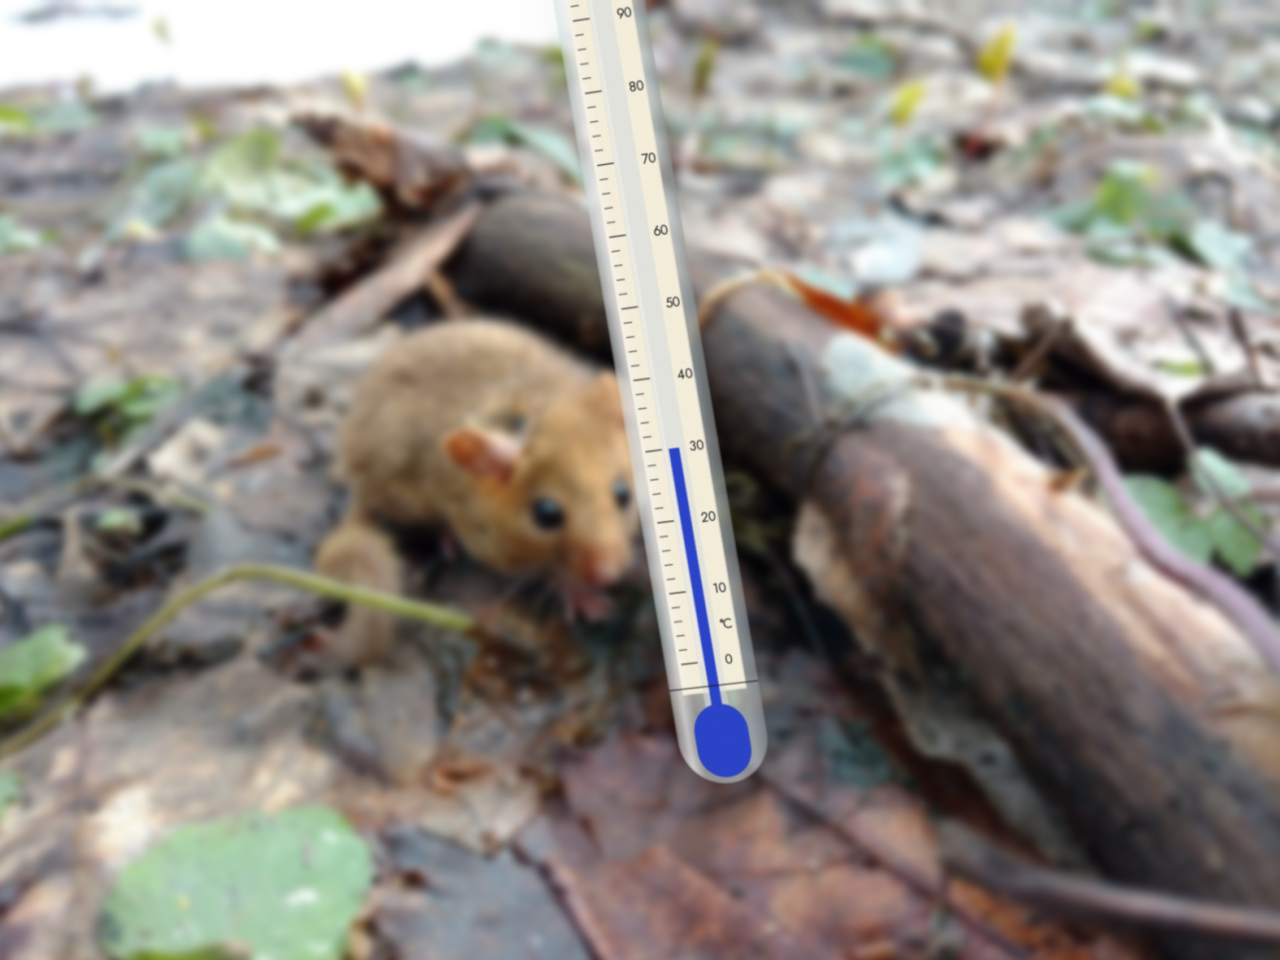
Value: °C 30
